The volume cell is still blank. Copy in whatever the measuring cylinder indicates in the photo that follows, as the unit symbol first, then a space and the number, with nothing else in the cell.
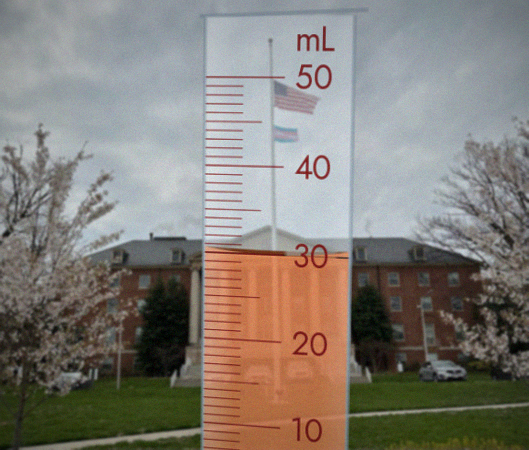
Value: mL 30
